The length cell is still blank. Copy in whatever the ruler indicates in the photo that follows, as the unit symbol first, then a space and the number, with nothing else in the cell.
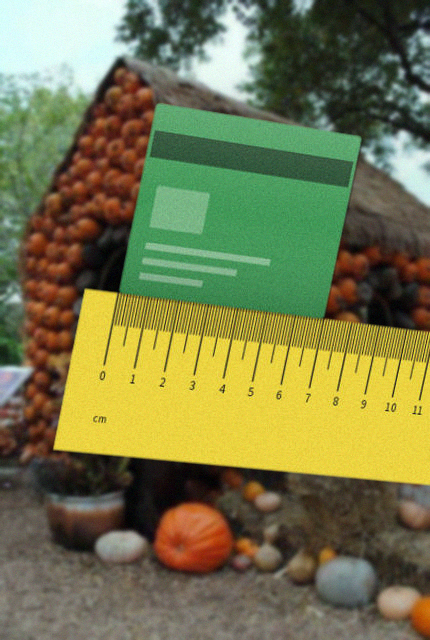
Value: cm 7
